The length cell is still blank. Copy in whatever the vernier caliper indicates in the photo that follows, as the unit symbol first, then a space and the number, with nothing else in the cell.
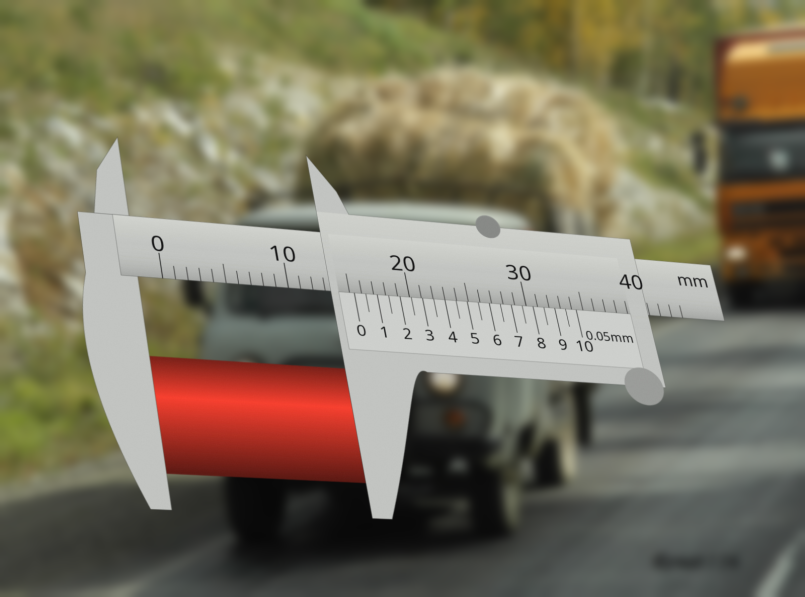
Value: mm 15.4
